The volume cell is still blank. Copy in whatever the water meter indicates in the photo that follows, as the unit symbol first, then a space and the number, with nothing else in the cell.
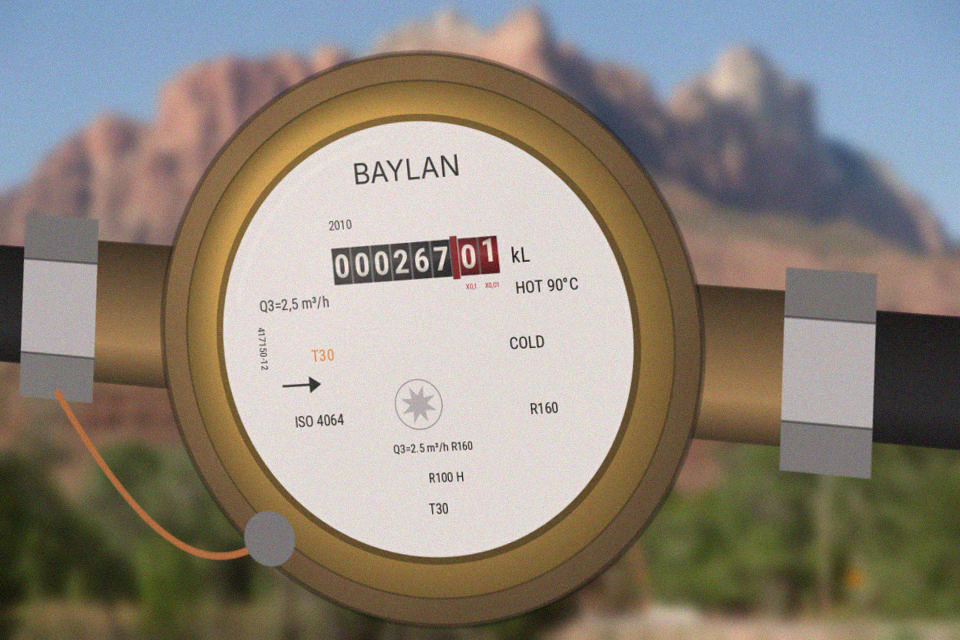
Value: kL 267.01
